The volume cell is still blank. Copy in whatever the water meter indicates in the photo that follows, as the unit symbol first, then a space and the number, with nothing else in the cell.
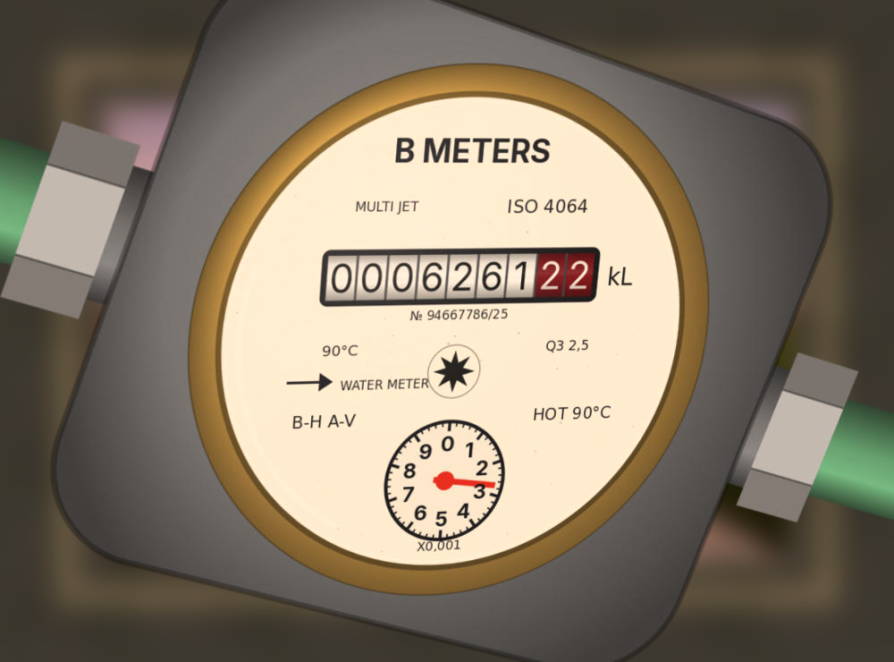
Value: kL 6261.222
